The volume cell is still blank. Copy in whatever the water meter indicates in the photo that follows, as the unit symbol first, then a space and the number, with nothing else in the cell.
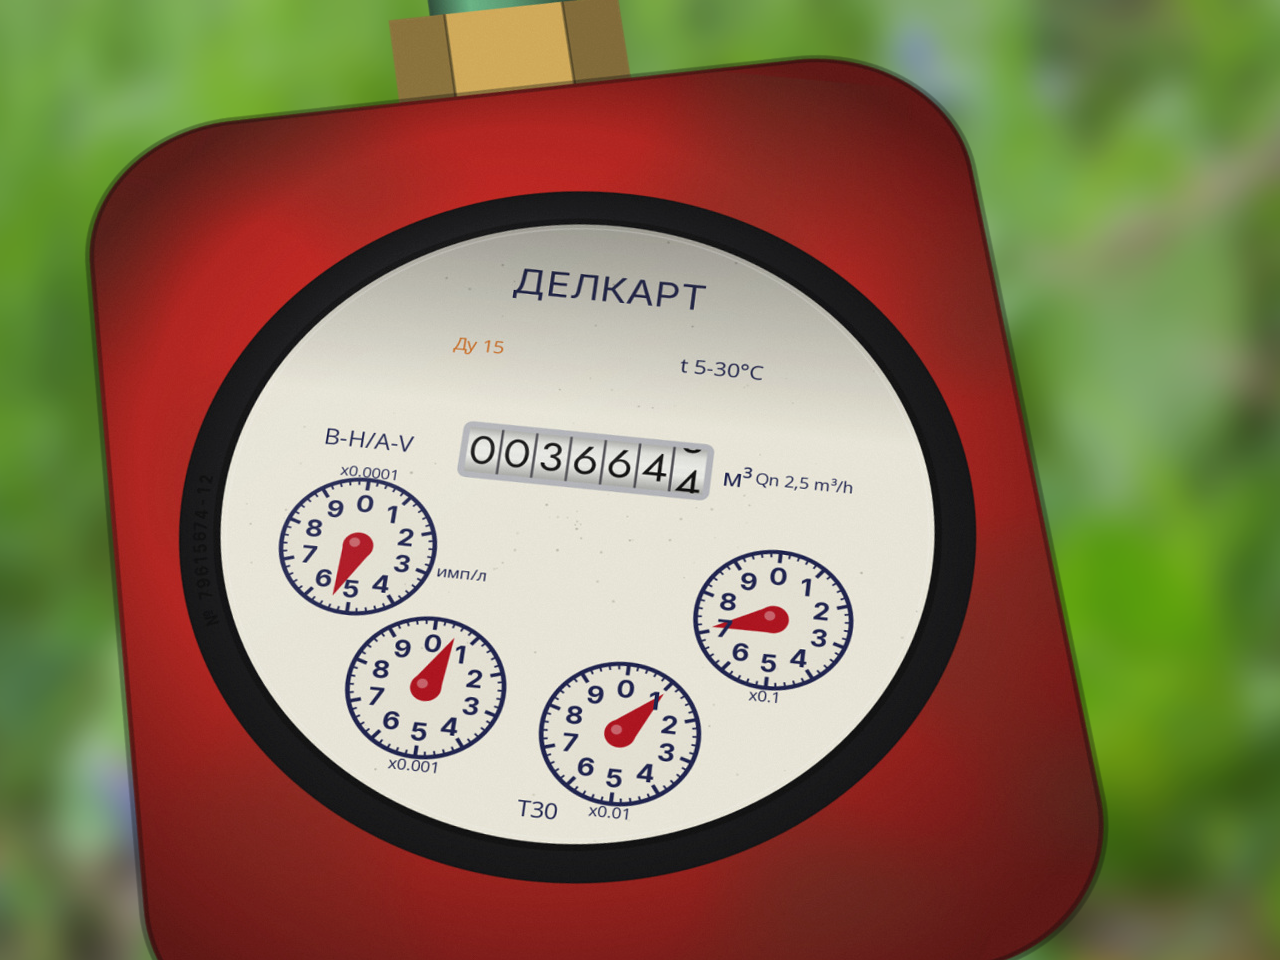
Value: m³ 36643.7105
